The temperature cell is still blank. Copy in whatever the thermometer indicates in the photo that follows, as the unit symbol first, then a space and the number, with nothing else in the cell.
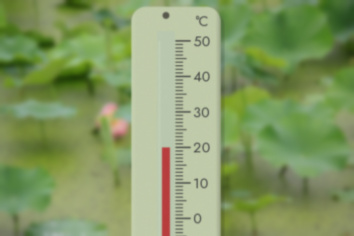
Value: °C 20
